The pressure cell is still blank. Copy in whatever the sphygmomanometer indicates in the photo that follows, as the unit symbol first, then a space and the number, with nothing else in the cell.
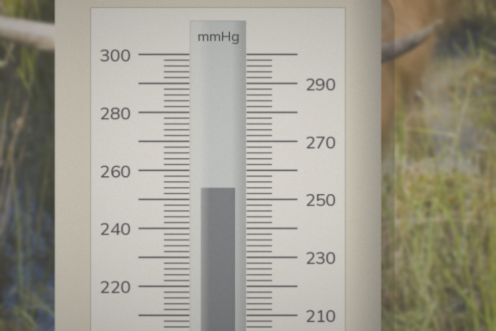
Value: mmHg 254
